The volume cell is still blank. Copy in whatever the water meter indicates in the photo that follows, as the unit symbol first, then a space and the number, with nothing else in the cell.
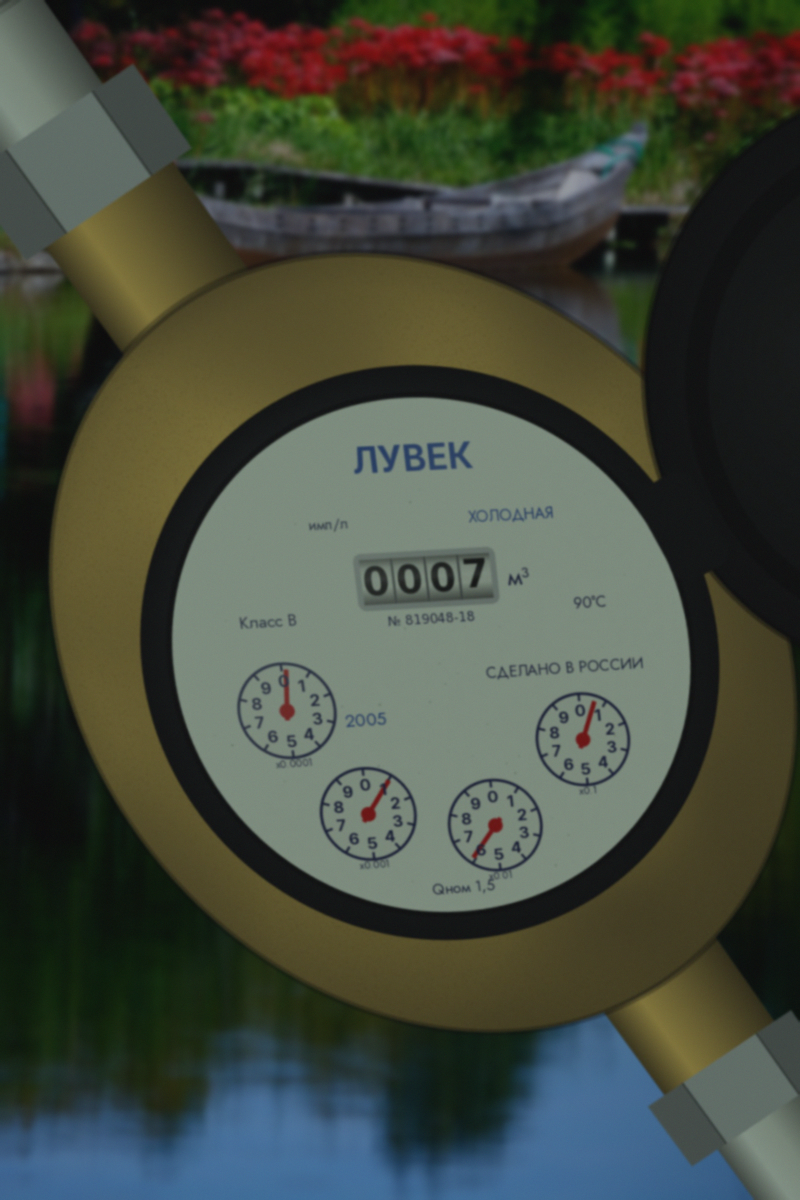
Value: m³ 7.0610
